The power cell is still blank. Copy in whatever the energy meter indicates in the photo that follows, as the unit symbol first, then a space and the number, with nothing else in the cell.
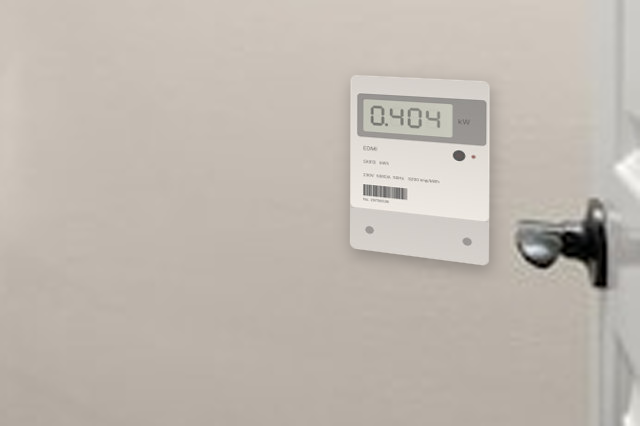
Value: kW 0.404
